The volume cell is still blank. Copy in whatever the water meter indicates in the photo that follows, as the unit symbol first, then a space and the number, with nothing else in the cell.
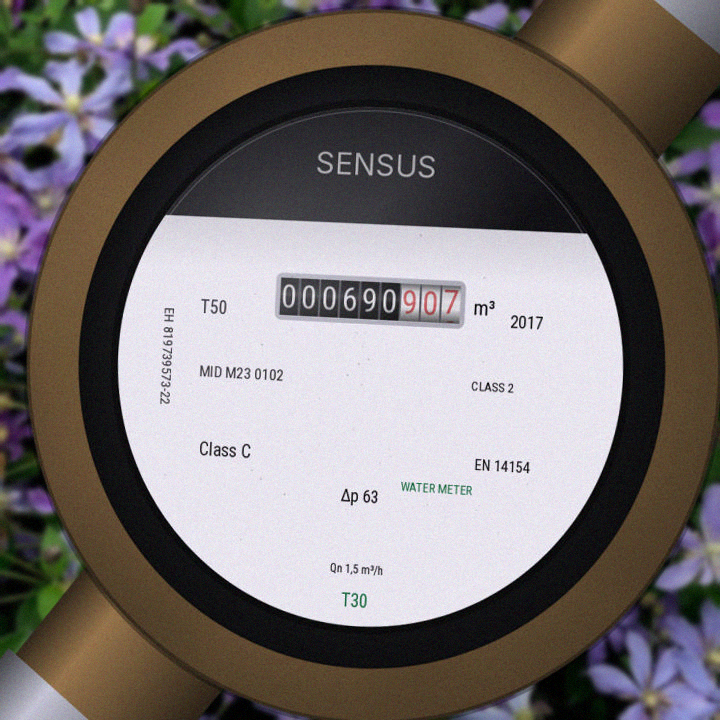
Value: m³ 690.907
